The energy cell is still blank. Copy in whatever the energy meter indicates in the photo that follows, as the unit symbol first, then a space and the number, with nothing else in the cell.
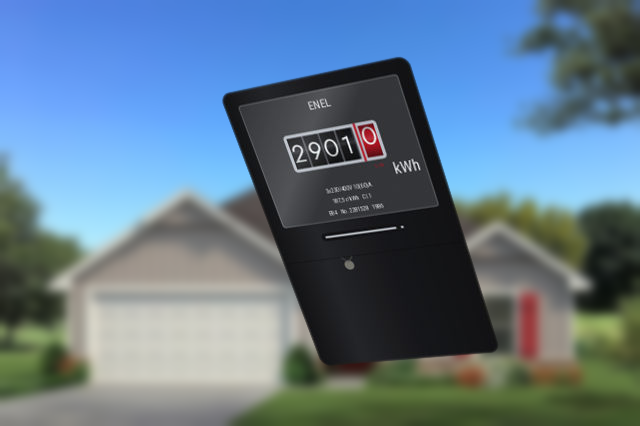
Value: kWh 2901.0
